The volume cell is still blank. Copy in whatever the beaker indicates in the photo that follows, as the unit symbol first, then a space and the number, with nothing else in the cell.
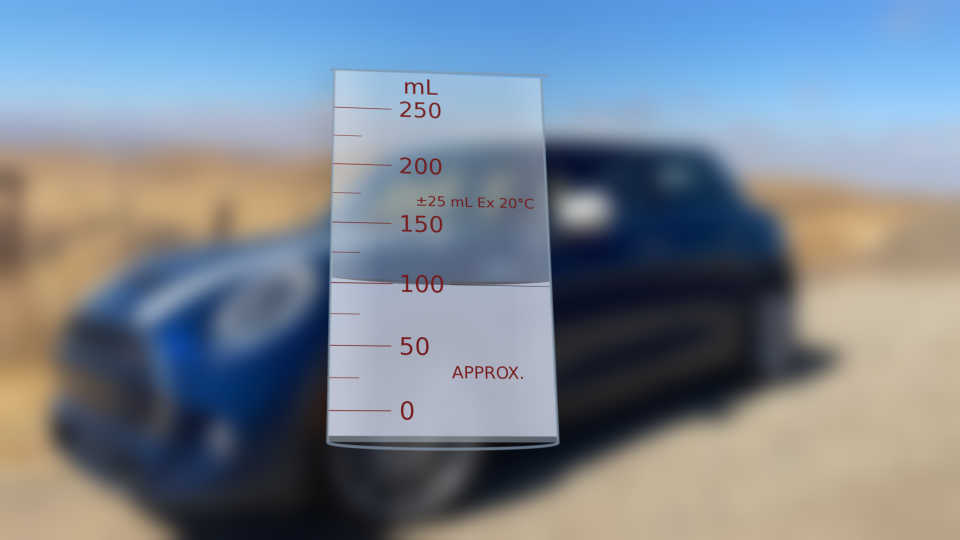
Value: mL 100
